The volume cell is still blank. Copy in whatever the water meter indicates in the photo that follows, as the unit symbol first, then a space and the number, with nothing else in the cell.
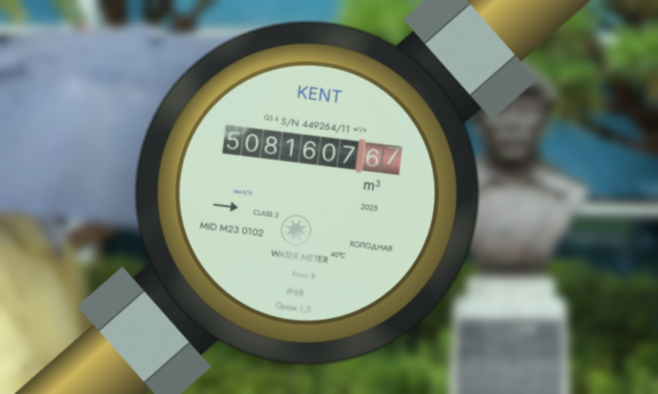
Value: m³ 5081607.67
